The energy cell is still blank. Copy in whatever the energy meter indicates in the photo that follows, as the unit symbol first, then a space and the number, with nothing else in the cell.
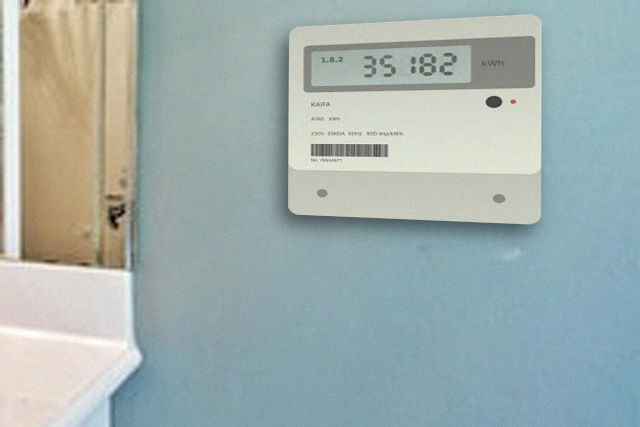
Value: kWh 35182
